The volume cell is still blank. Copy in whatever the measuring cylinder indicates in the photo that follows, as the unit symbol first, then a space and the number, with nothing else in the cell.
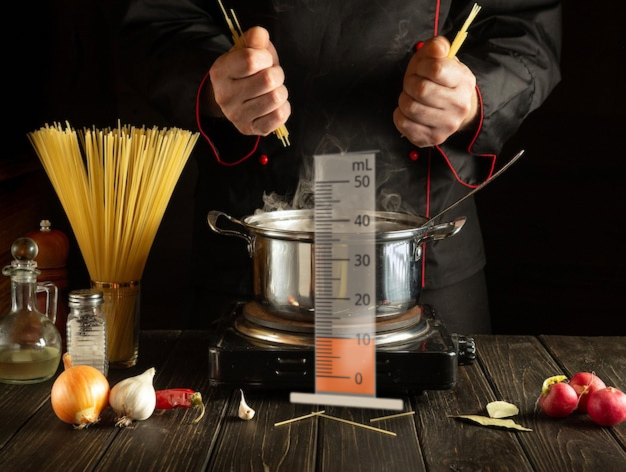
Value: mL 10
